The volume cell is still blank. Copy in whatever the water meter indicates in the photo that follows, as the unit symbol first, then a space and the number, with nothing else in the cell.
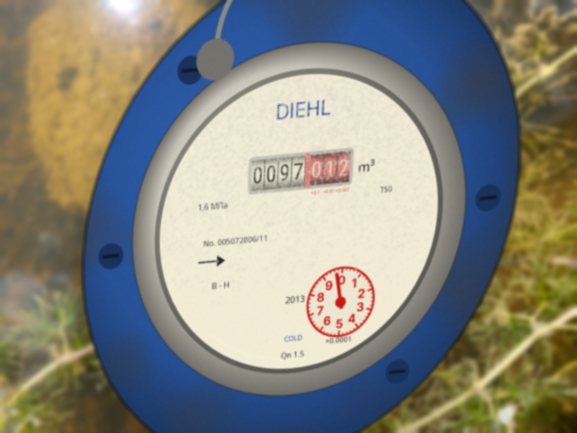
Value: m³ 97.0119
